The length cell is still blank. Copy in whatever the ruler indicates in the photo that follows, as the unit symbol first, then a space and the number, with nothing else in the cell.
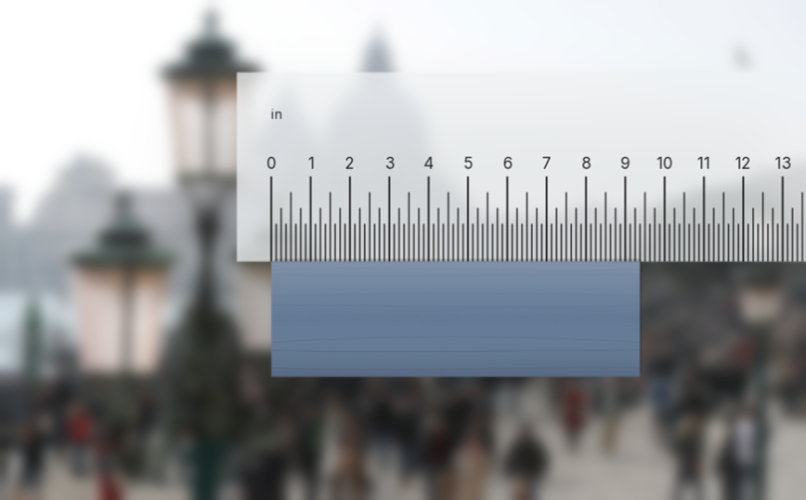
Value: in 9.375
